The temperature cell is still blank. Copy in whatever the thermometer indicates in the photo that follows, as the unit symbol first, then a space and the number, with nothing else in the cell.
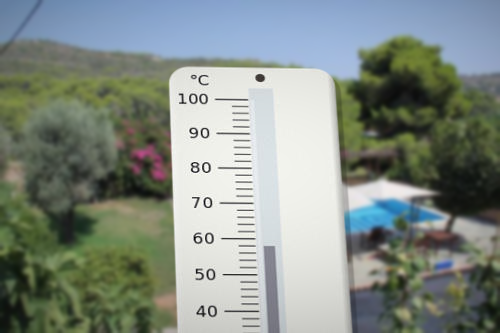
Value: °C 58
